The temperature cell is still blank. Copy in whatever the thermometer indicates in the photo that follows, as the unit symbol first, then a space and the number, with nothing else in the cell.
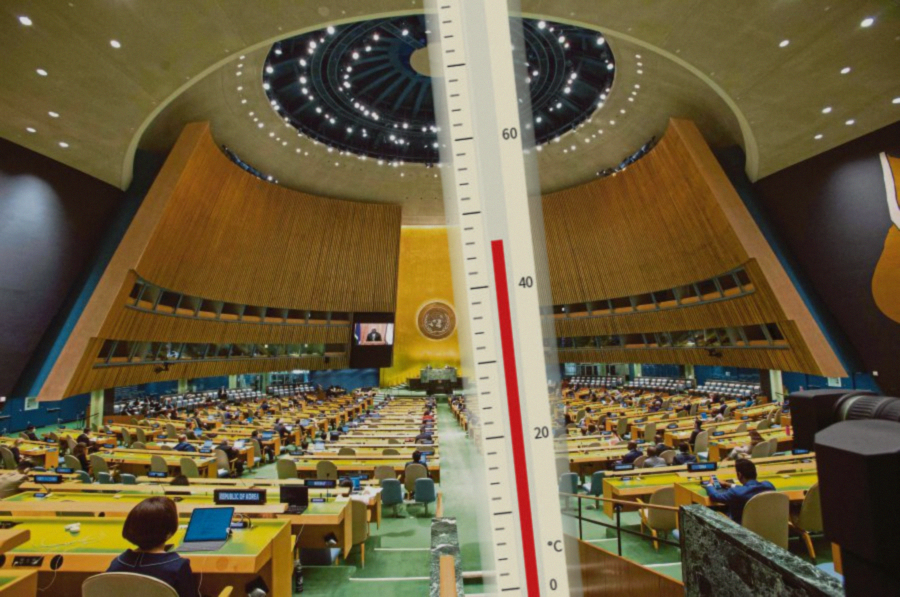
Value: °C 46
